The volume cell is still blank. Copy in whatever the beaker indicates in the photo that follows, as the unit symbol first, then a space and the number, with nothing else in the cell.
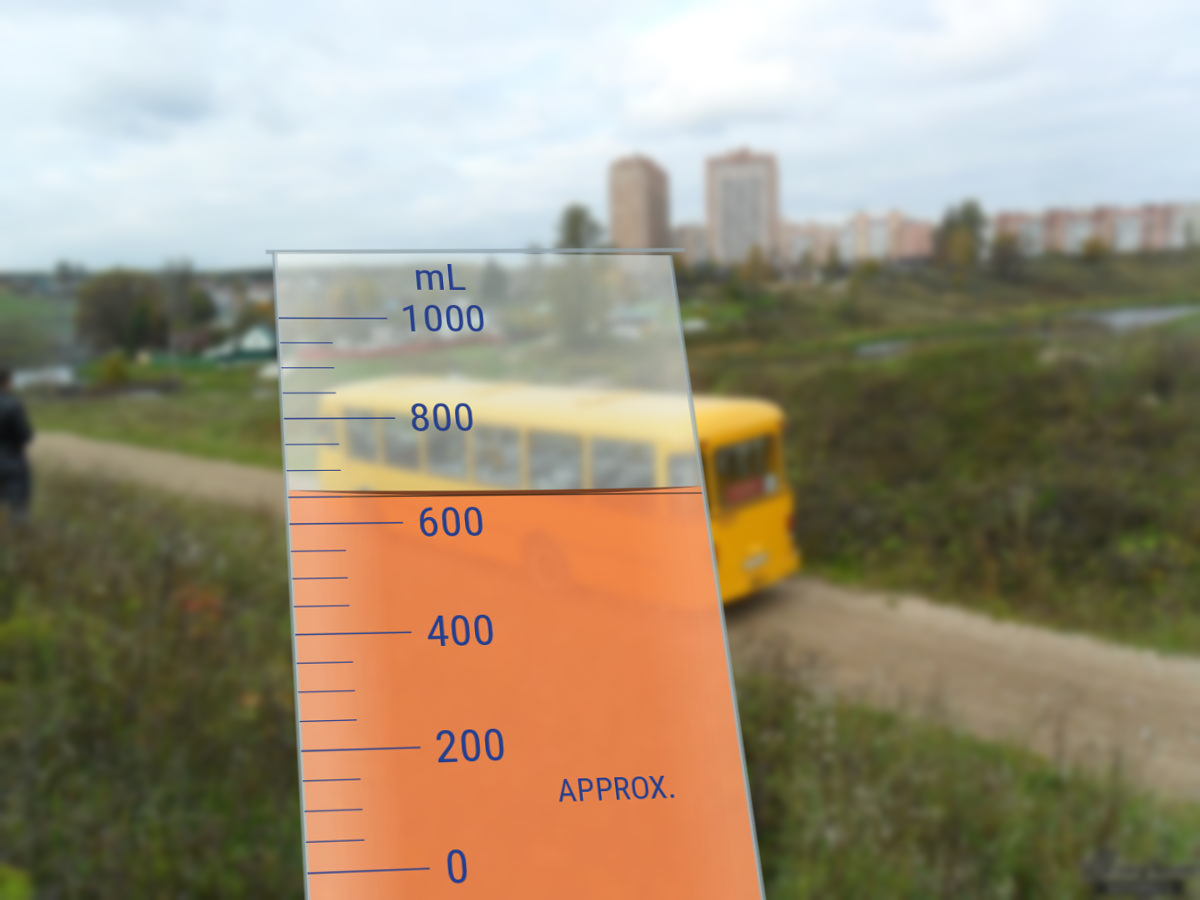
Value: mL 650
